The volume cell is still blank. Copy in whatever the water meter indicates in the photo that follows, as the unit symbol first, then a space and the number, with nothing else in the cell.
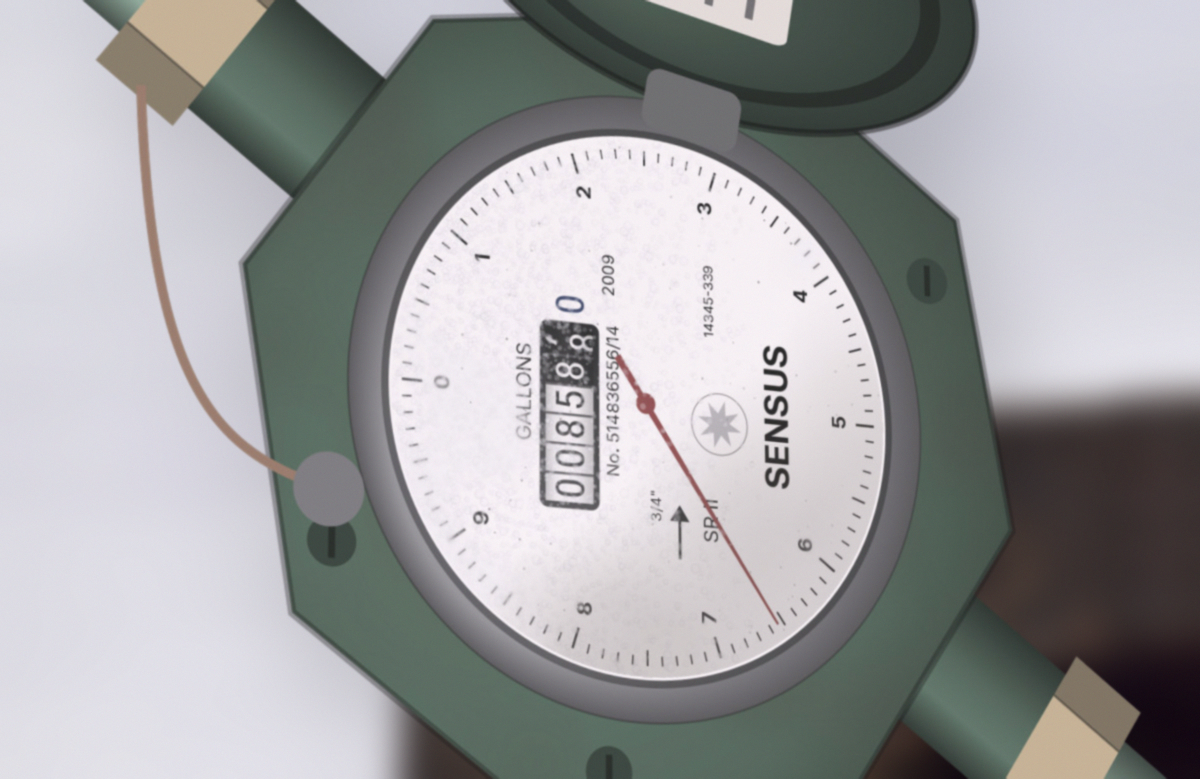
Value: gal 85876.5
